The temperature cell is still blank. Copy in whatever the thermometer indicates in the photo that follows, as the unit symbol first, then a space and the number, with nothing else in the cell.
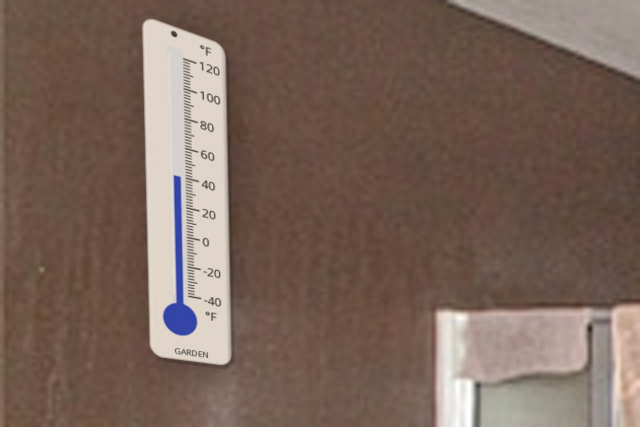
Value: °F 40
